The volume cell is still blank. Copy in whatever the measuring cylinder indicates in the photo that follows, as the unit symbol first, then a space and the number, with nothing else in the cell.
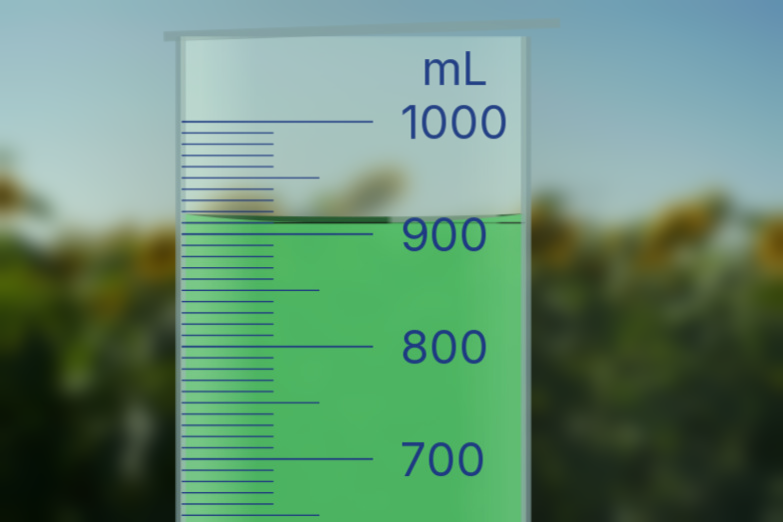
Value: mL 910
